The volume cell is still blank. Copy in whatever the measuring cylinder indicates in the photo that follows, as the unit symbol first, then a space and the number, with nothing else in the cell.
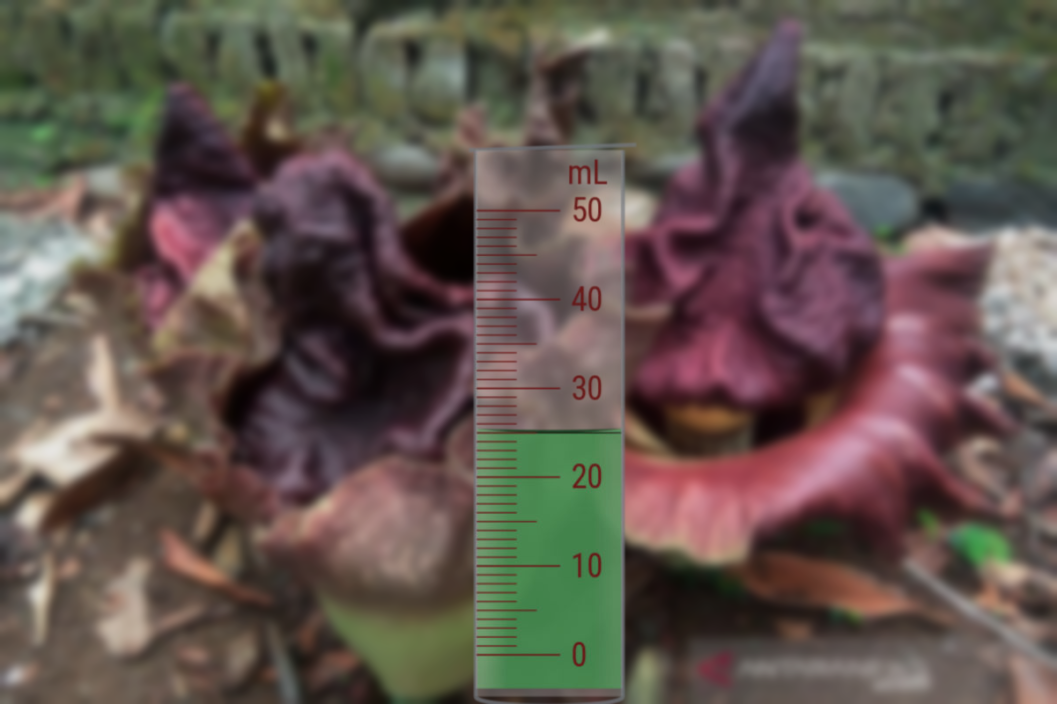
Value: mL 25
